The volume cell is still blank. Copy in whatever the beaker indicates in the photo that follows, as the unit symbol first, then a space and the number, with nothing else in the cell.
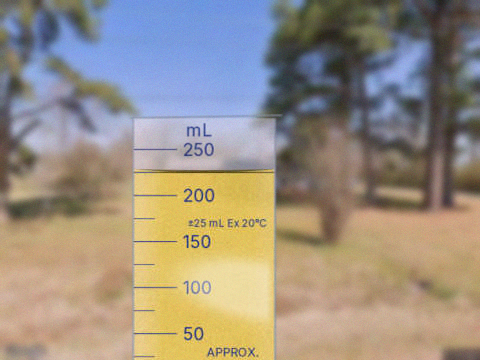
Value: mL 225
